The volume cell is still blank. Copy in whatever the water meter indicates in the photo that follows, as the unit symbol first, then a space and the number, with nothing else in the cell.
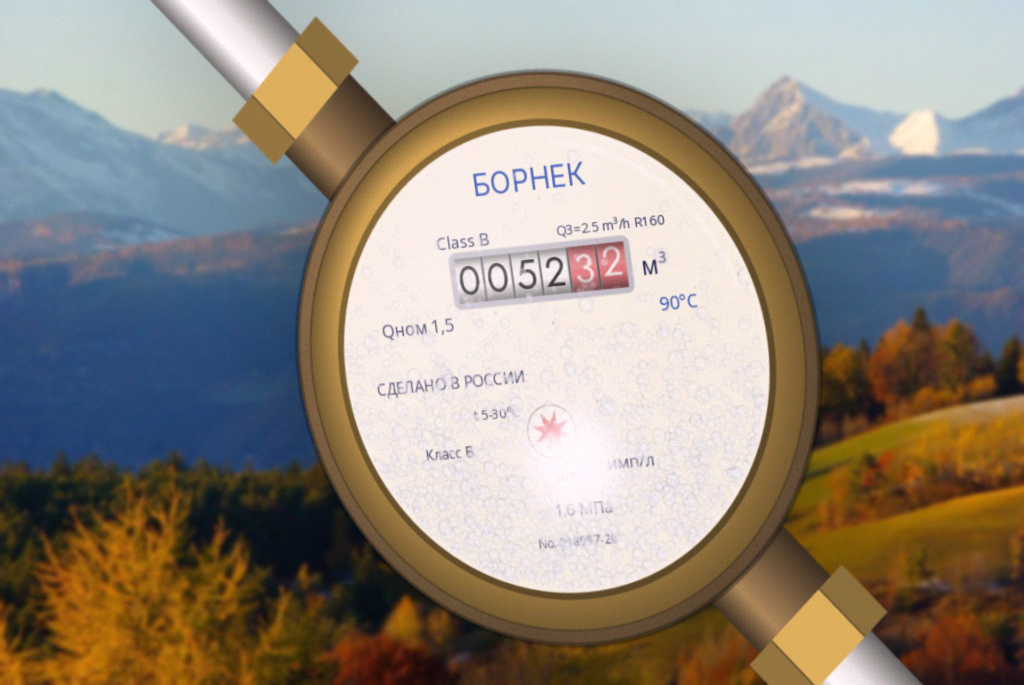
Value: m³ 52.32
